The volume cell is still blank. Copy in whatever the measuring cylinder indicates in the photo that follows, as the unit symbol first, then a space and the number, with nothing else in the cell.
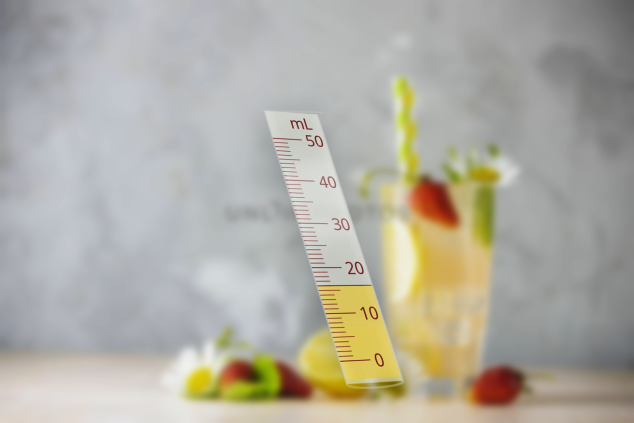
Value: mL 16
